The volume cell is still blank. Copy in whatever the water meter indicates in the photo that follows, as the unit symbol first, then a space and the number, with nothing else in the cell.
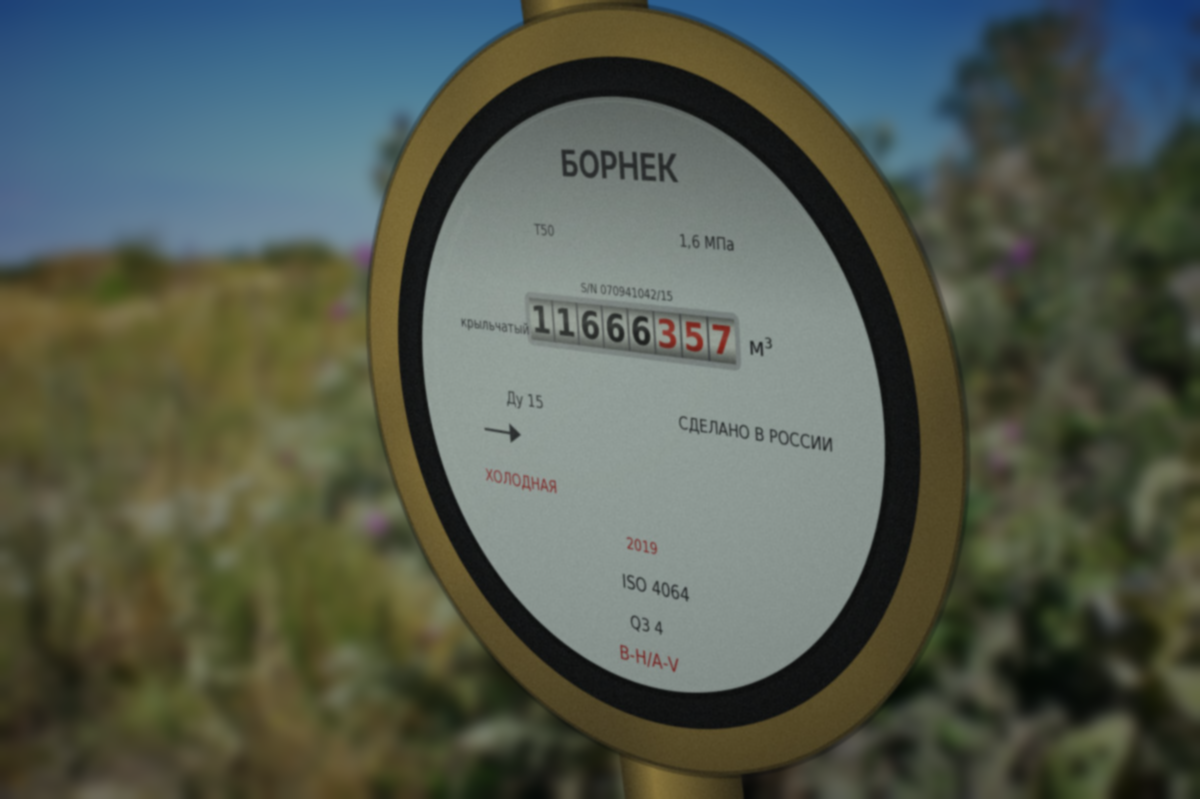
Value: m³ 11666.357
